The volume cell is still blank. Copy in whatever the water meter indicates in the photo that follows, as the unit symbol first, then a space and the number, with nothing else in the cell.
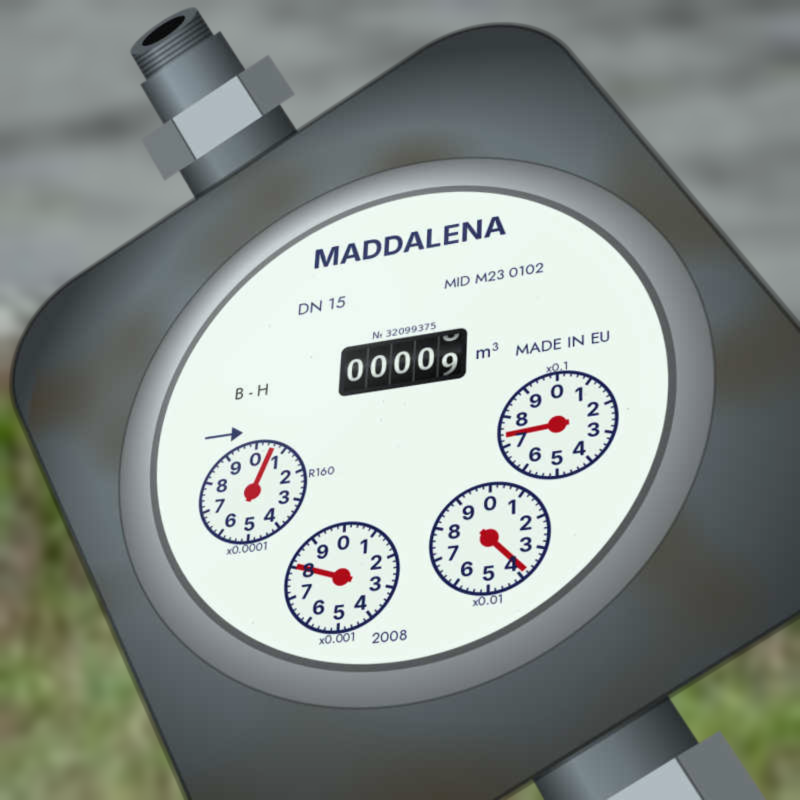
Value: m³ 8.7380
